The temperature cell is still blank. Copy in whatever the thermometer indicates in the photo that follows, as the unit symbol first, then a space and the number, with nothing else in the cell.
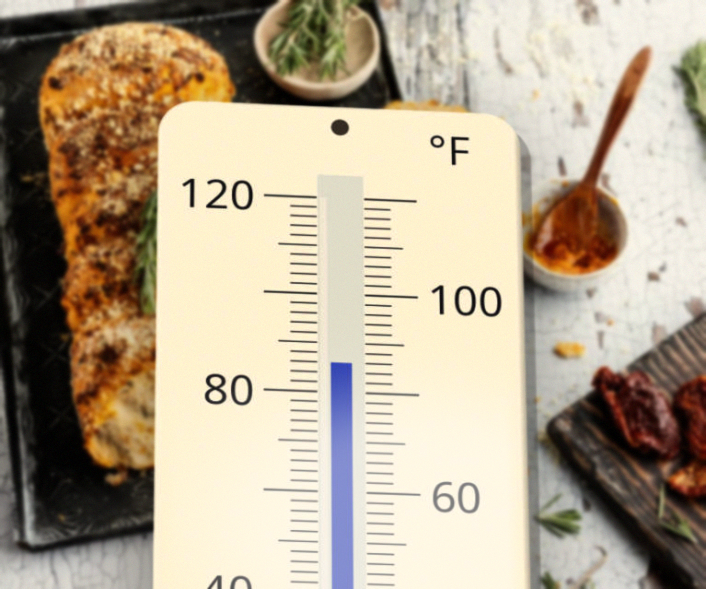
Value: °F 86
